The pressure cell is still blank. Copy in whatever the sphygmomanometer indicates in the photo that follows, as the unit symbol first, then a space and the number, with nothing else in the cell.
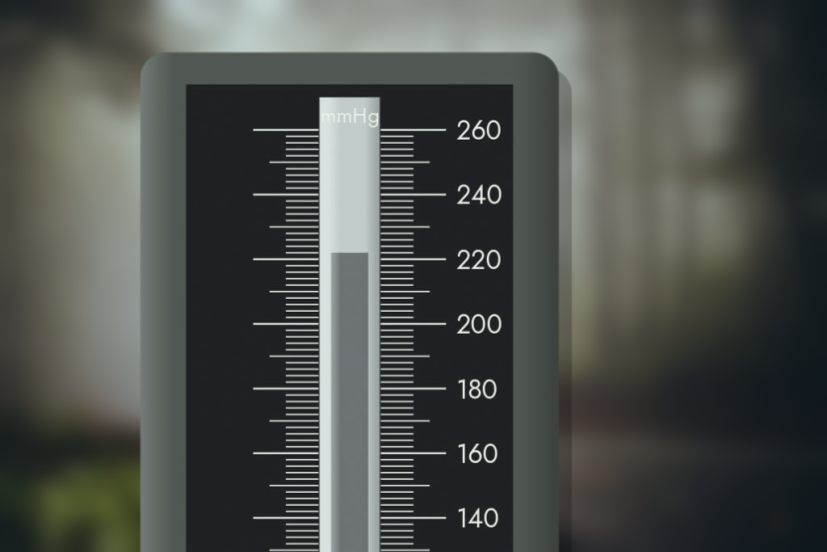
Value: mmHg 222
